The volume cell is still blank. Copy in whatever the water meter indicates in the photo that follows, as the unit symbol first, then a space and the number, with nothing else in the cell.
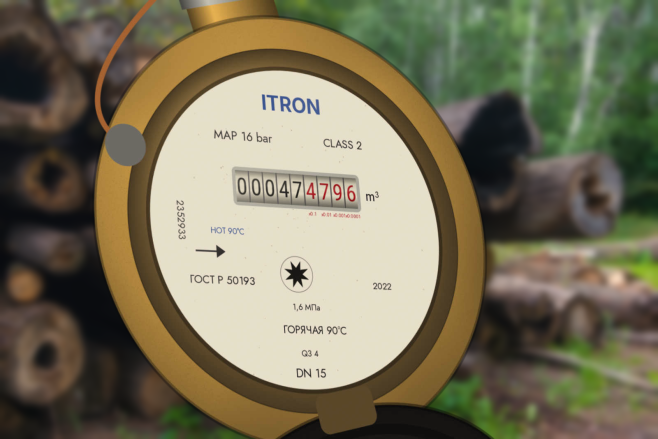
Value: m³ 47.4796
